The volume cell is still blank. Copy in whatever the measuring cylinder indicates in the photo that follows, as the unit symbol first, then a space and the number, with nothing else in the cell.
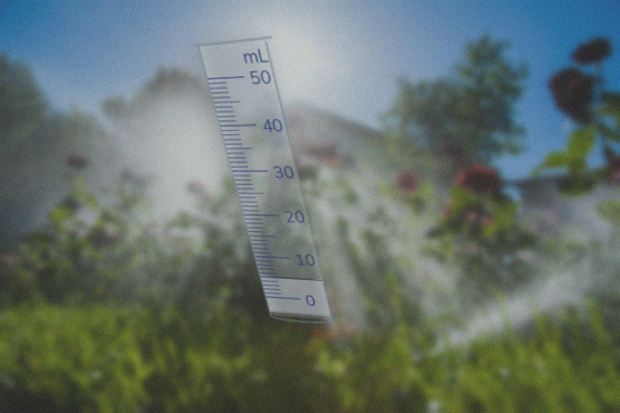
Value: mL 5
